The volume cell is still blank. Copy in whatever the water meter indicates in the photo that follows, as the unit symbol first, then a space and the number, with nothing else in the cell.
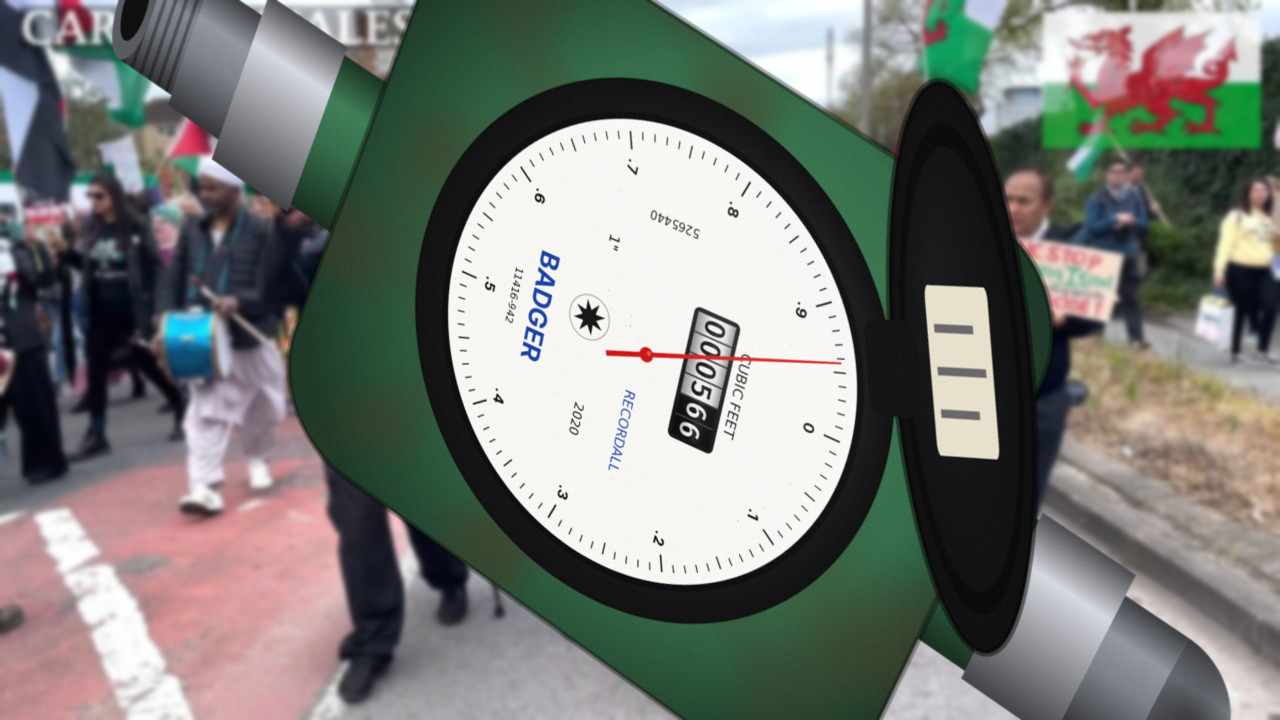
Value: ft³ 565.94
